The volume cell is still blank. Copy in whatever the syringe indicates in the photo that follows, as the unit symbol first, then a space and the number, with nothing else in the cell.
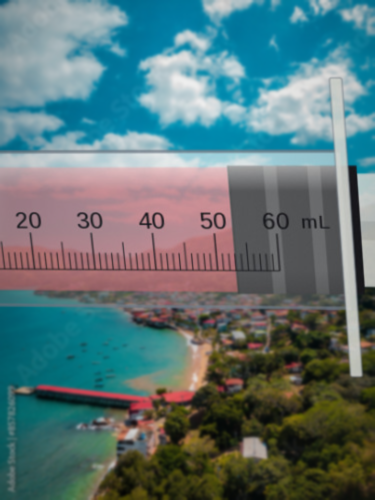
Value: mL 53
